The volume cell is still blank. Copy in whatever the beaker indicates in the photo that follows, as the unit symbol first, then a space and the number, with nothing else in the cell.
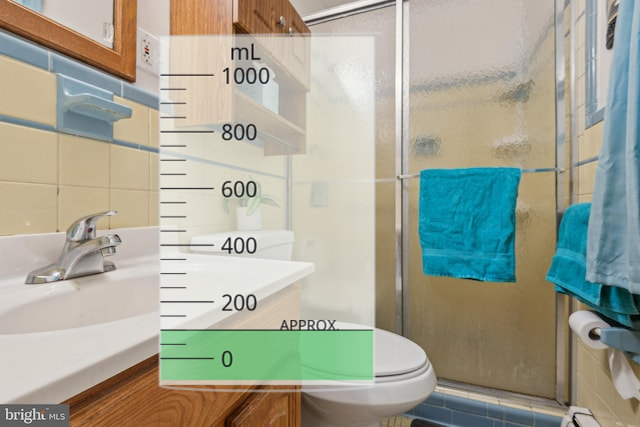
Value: mL 100
